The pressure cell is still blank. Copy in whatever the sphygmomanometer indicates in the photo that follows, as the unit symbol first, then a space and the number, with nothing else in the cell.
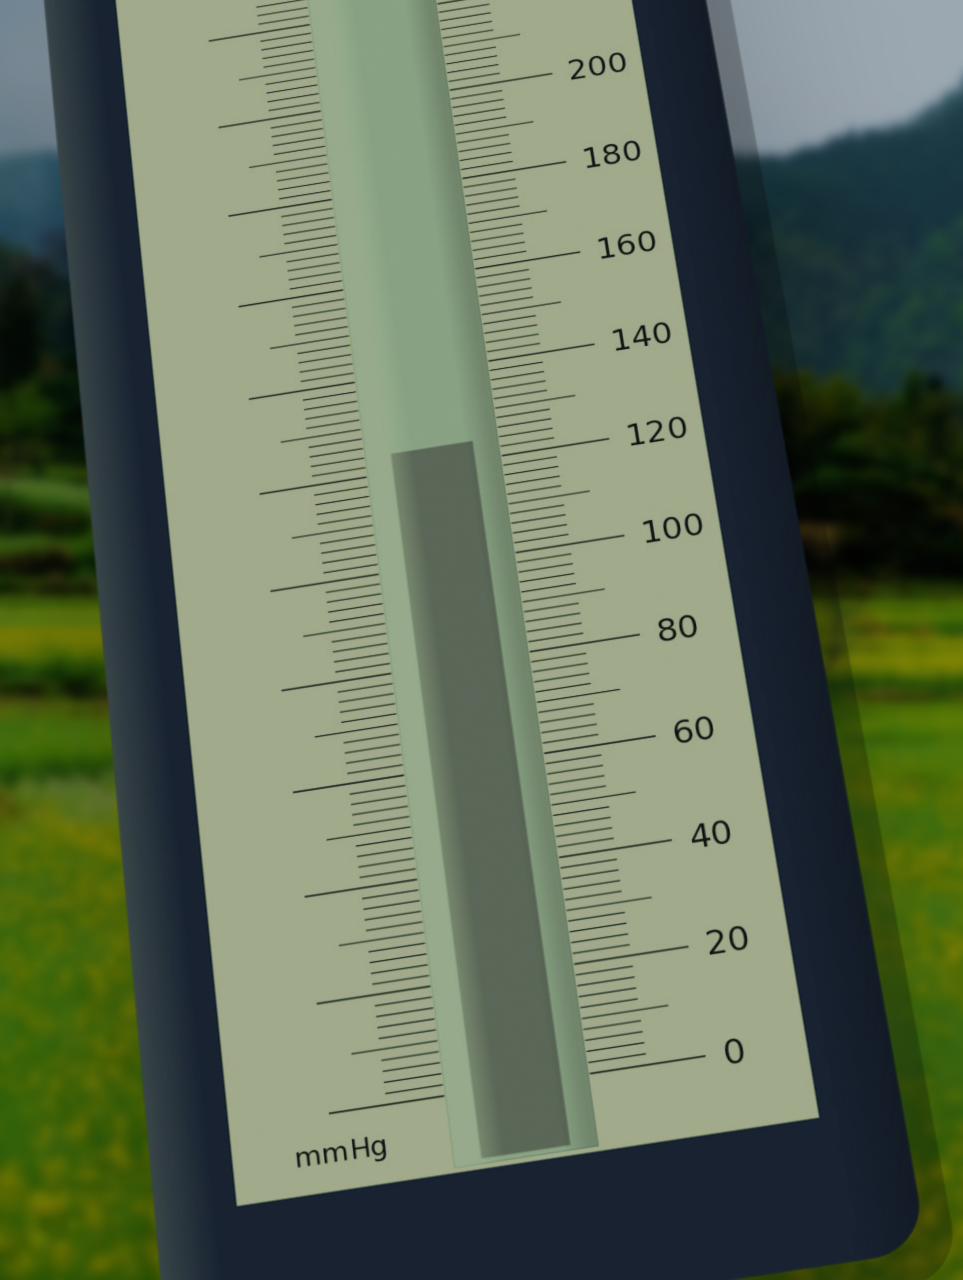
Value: mmHg 124
